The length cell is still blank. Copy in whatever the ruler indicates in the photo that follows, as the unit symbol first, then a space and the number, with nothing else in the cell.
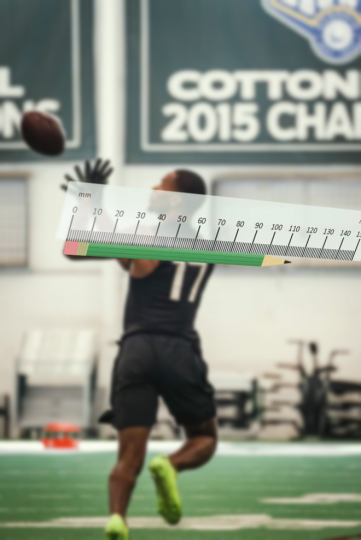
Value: mm 115
